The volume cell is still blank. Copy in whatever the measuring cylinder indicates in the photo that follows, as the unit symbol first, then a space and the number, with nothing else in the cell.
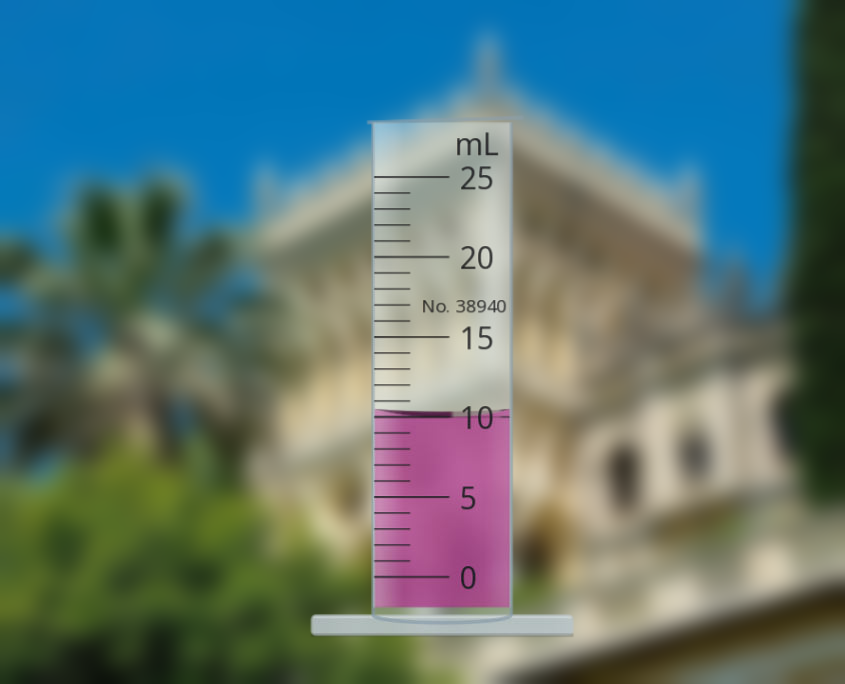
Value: mL 10
